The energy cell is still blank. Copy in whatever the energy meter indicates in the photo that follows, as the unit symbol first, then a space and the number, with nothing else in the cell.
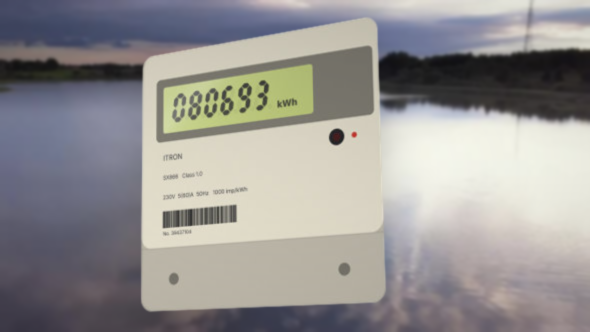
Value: kWh 80693
